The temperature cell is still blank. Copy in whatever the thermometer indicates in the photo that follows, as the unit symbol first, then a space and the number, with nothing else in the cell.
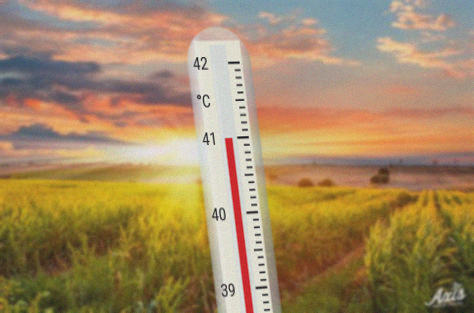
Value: °C 41
